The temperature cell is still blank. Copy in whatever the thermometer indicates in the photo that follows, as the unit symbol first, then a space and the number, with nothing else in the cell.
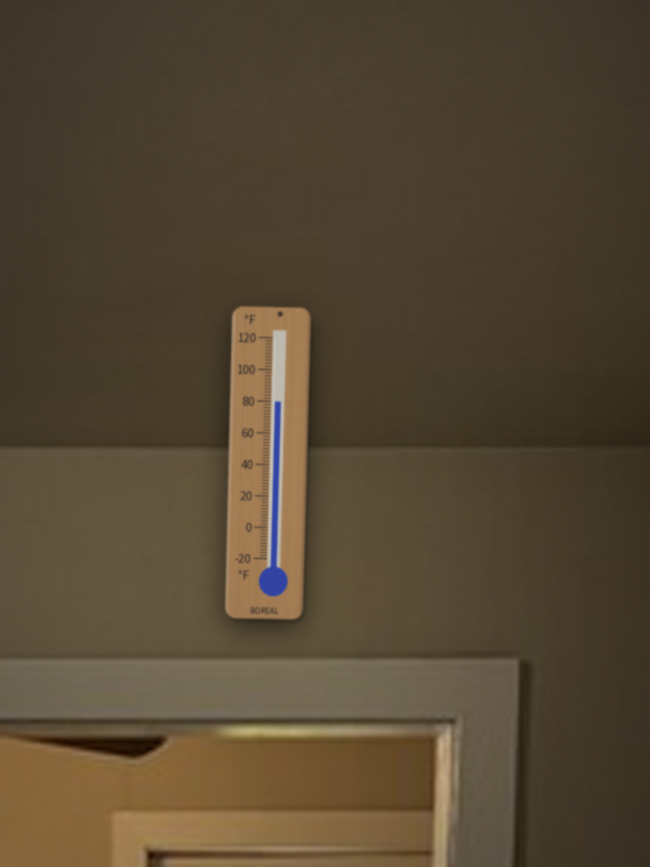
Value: °F 80
